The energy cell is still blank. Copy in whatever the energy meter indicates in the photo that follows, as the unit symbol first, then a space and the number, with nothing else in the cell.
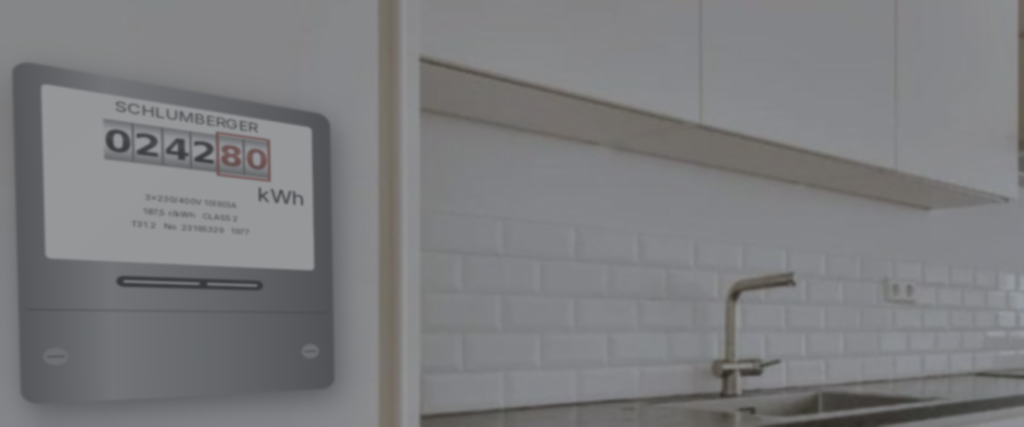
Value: kWh 242.80
